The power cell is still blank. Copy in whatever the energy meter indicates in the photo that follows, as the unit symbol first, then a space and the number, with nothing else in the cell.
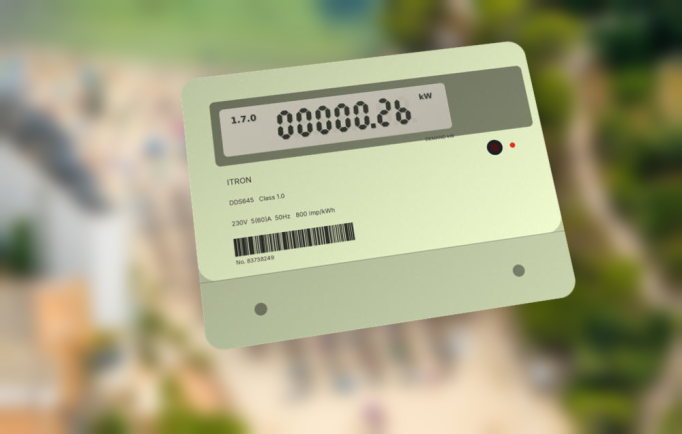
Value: kW 0.26
